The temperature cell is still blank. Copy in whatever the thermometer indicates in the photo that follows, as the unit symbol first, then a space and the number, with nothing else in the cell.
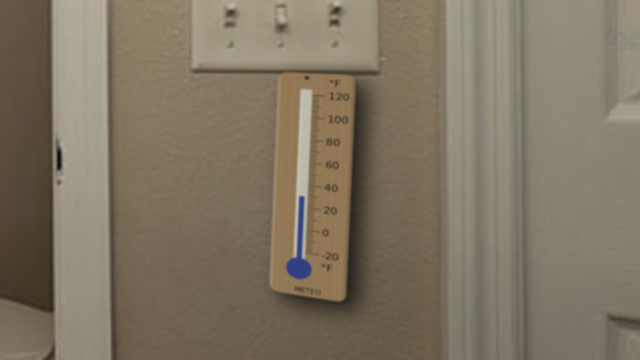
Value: °F 30
